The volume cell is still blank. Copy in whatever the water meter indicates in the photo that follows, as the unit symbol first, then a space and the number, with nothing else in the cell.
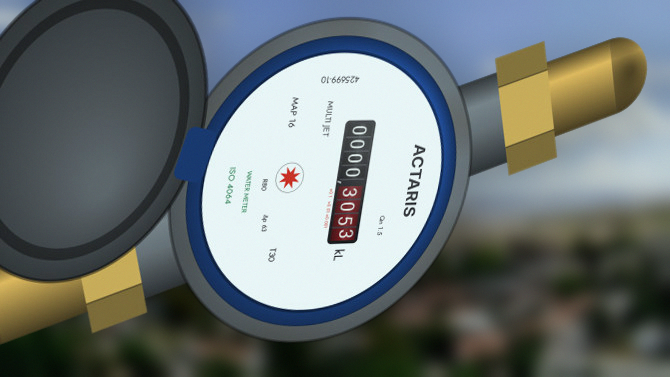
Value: kL 0.3053
